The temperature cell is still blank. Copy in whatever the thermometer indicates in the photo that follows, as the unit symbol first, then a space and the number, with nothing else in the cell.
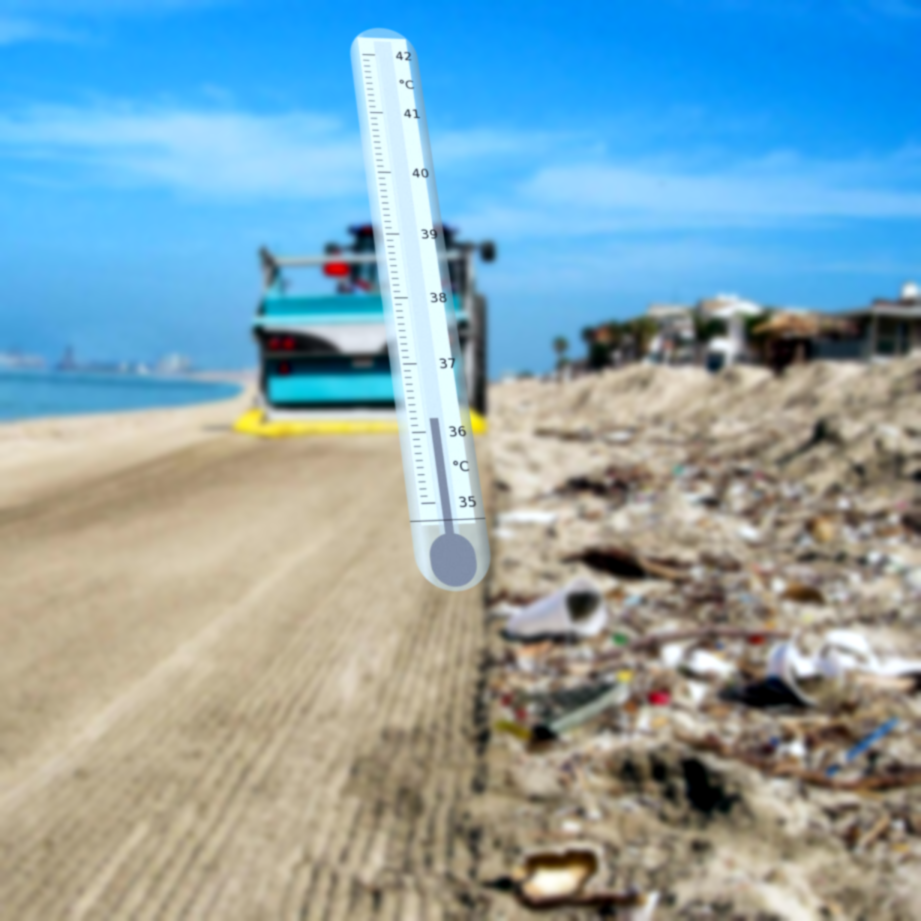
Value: °C 36.2
